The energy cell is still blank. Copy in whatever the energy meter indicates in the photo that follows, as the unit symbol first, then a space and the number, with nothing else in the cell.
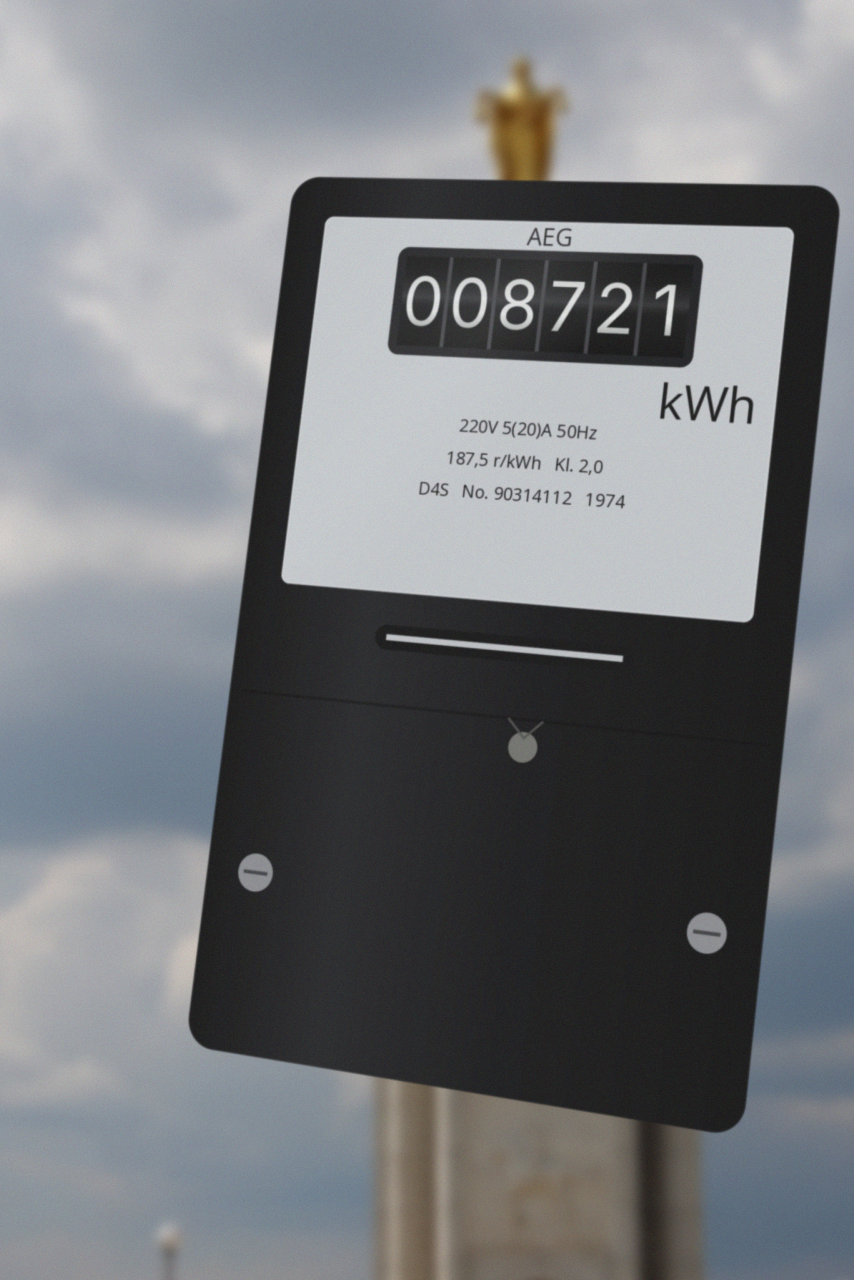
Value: kWh 8721
